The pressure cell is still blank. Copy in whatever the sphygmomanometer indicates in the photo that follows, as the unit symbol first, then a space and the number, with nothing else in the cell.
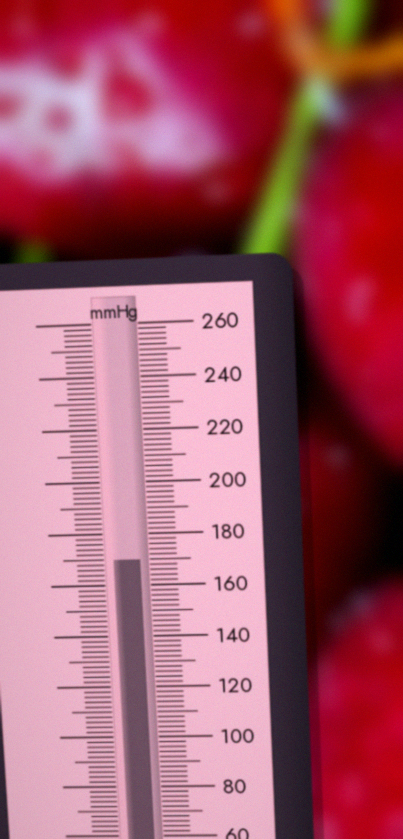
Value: mmHg 170
